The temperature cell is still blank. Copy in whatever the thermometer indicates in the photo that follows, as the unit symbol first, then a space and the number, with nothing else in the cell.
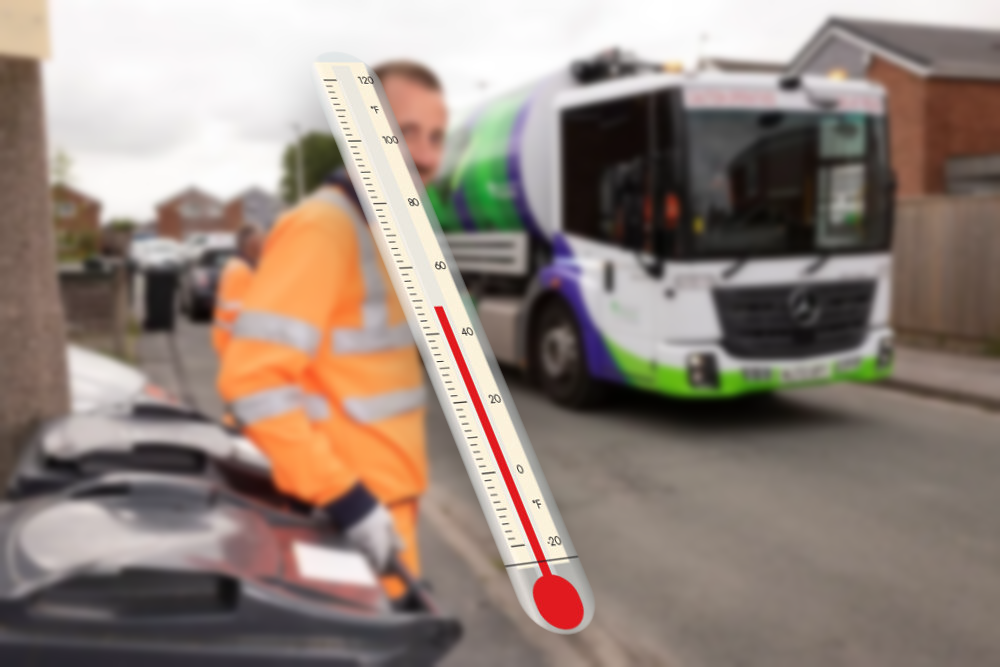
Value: °F 48
